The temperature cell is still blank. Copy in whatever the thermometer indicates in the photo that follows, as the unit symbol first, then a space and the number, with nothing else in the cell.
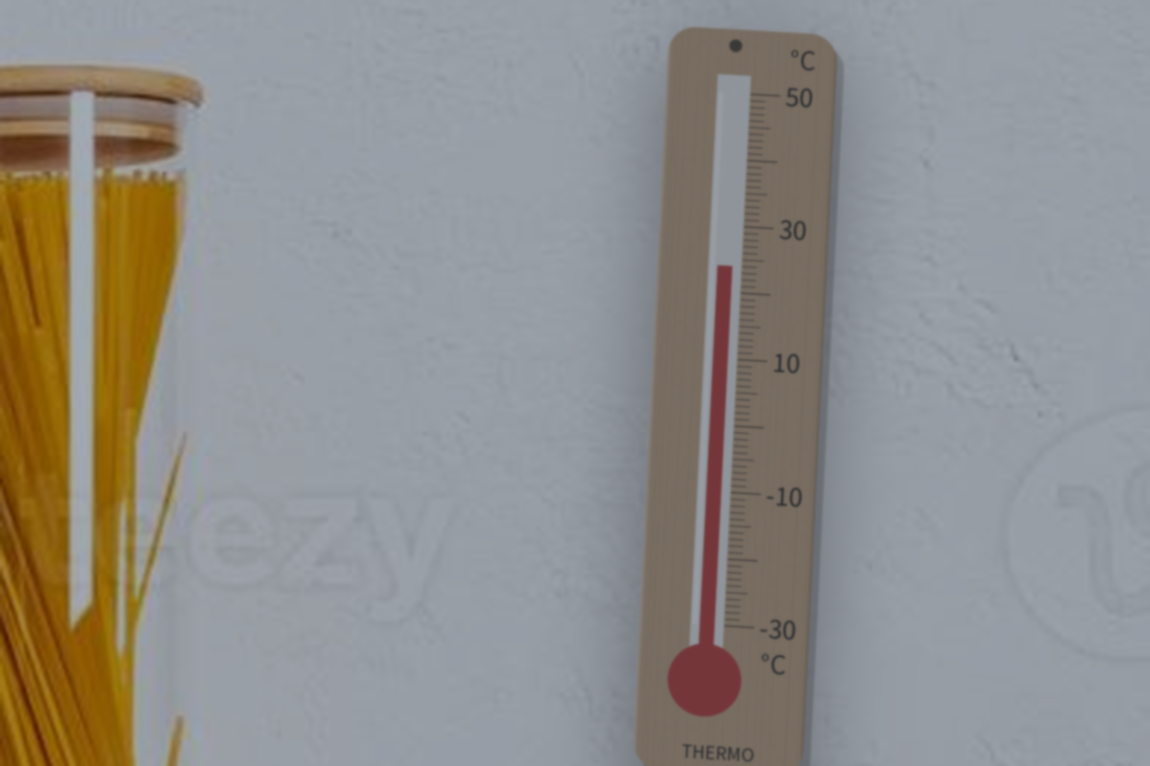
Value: °C 24
